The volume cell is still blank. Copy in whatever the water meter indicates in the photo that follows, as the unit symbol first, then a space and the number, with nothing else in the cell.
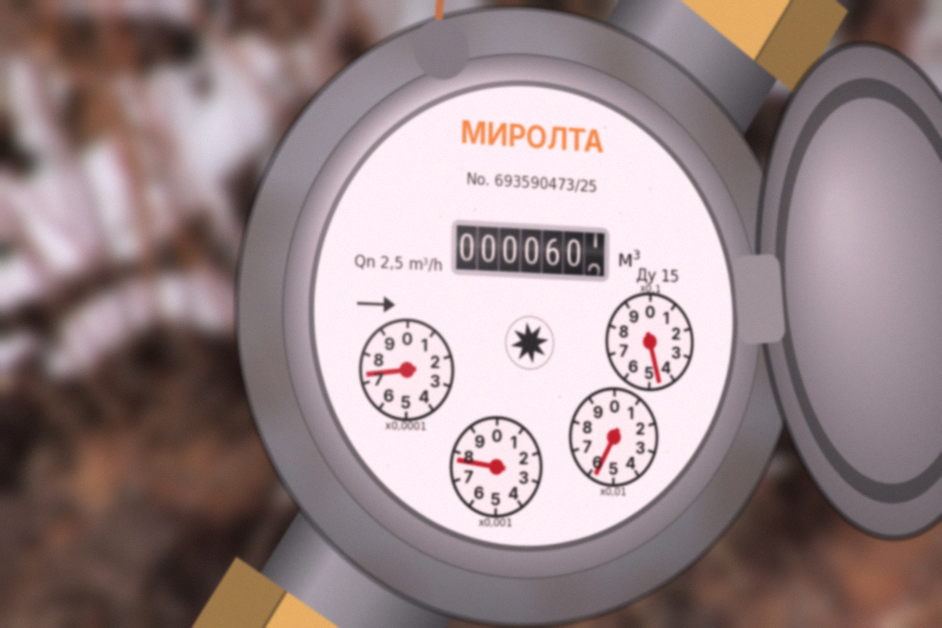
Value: m³ 601.4577
